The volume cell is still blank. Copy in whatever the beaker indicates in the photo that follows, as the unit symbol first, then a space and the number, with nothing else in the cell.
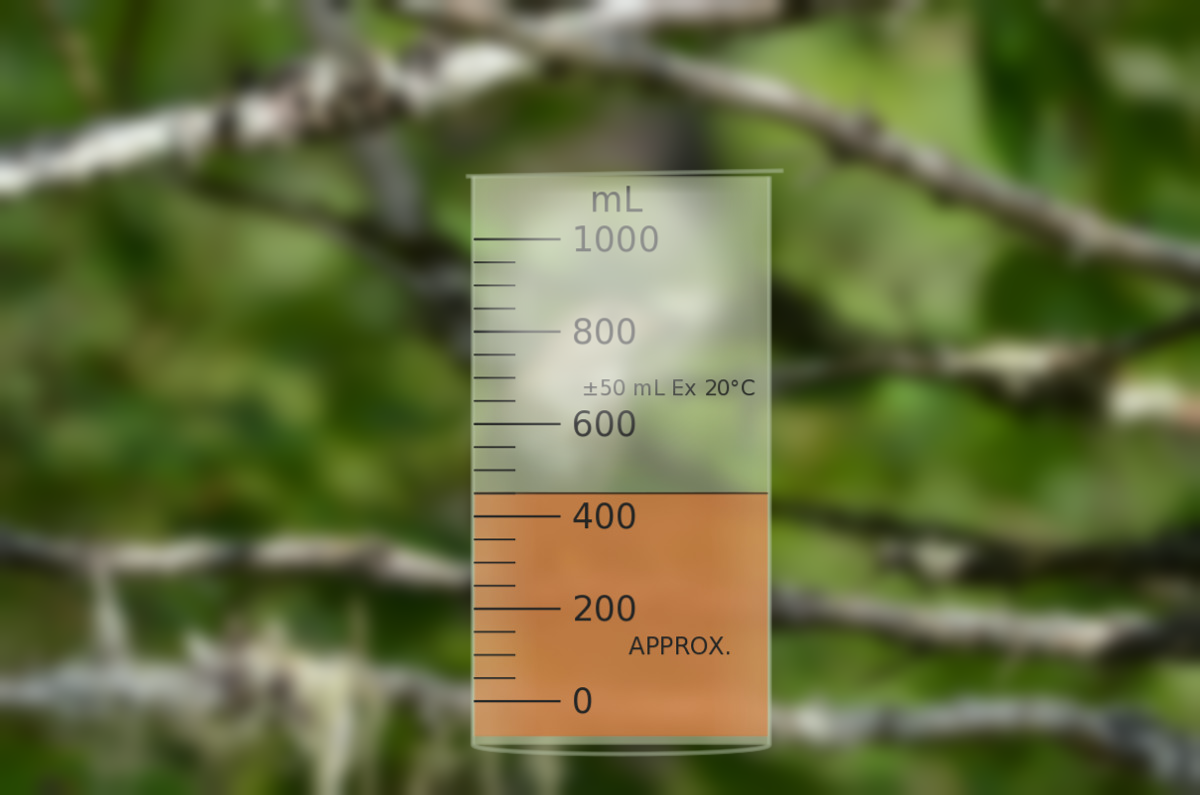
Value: mL 450
